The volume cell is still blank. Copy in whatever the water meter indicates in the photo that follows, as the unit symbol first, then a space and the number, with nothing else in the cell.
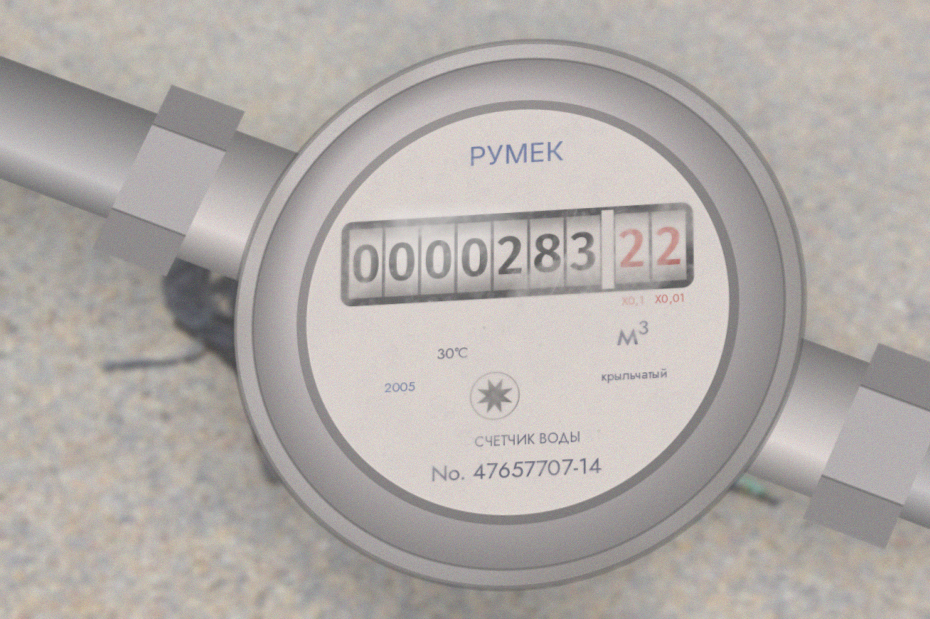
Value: m³ 283.22
